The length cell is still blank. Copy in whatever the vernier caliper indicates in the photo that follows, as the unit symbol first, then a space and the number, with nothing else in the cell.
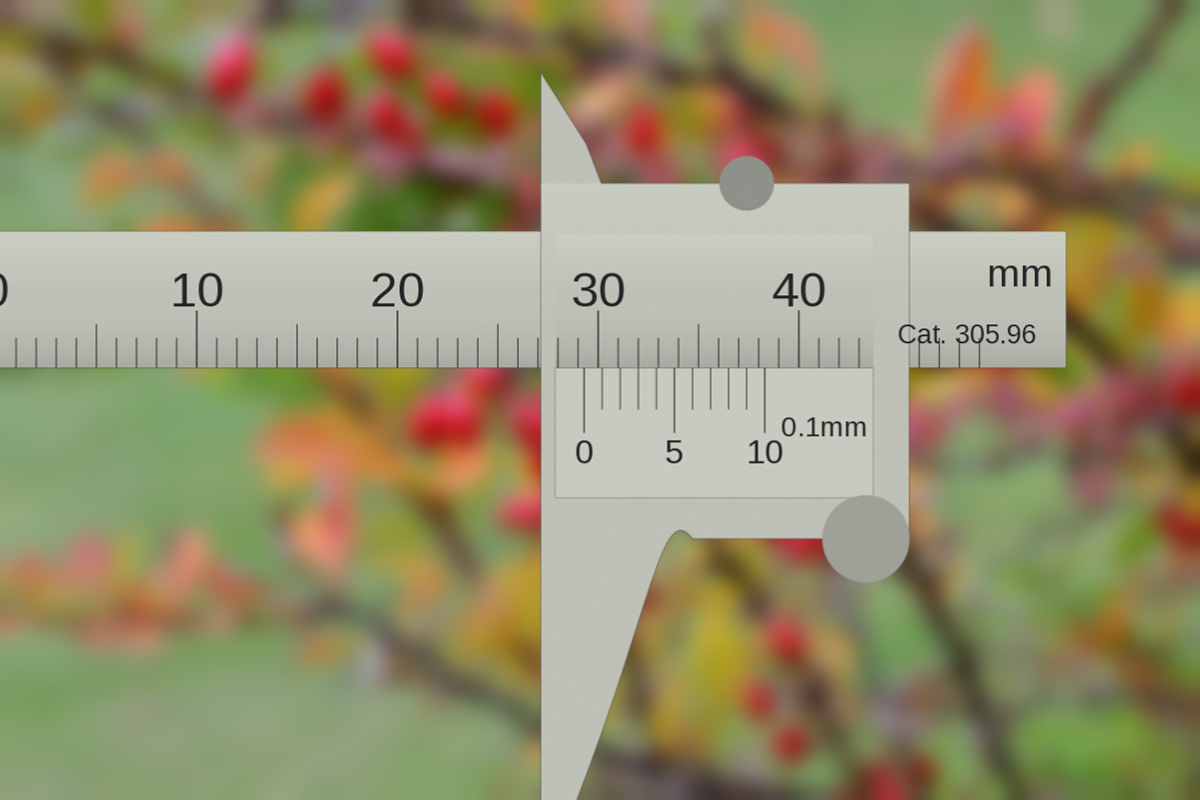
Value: mm 29.3
